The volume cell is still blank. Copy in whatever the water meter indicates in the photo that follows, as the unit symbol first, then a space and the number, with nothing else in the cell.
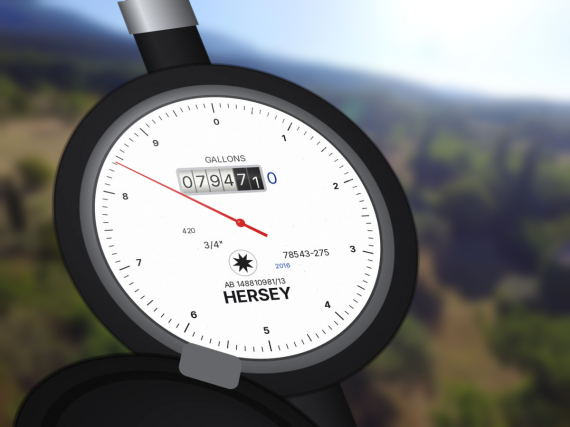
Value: gal 794708.4
